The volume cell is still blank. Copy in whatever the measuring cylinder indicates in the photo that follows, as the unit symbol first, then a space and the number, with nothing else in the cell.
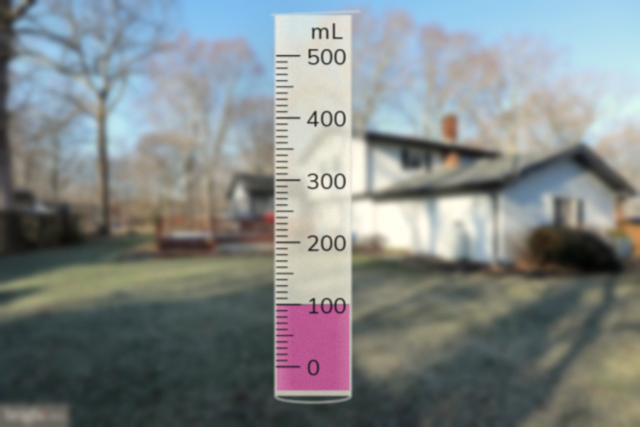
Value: mL 100
